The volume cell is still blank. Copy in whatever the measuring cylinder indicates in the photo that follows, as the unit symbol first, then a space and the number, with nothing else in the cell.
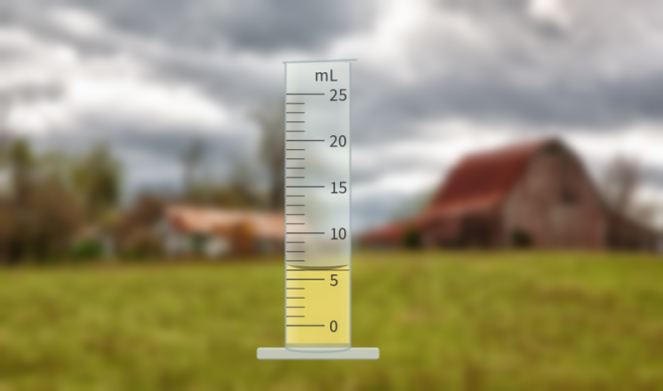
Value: mL 6
